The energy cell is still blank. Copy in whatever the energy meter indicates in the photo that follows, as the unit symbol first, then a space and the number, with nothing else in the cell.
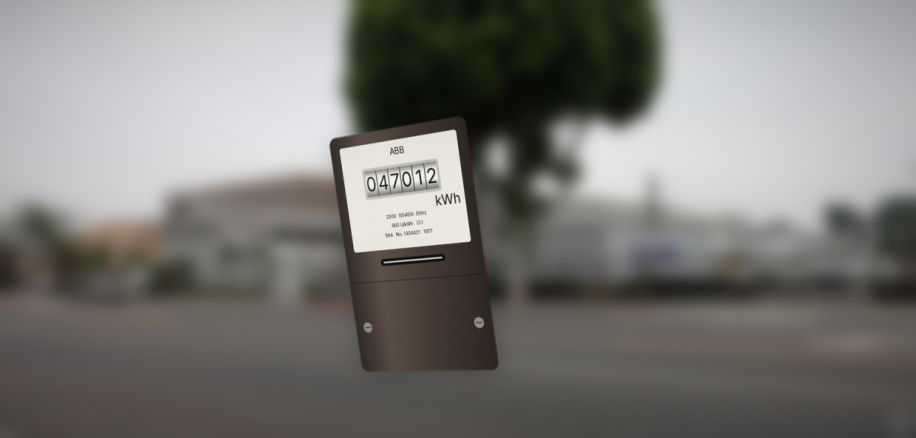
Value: kWh 47012
